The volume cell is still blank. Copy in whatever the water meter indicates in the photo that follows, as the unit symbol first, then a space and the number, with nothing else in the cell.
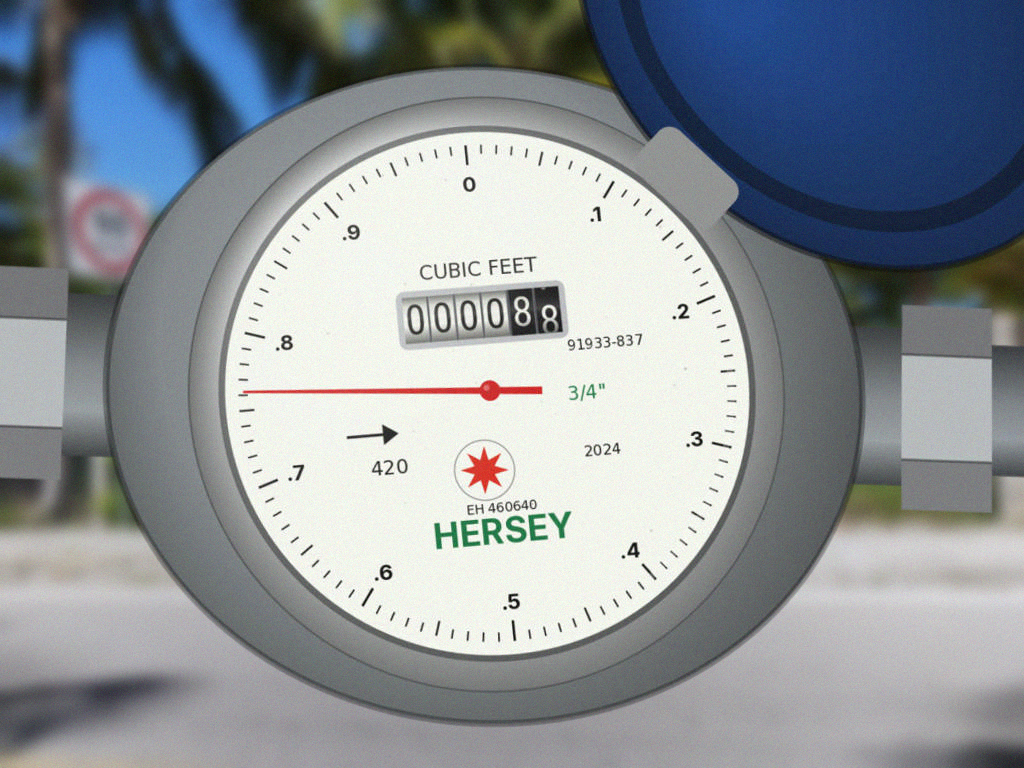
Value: ft³ 87.76
